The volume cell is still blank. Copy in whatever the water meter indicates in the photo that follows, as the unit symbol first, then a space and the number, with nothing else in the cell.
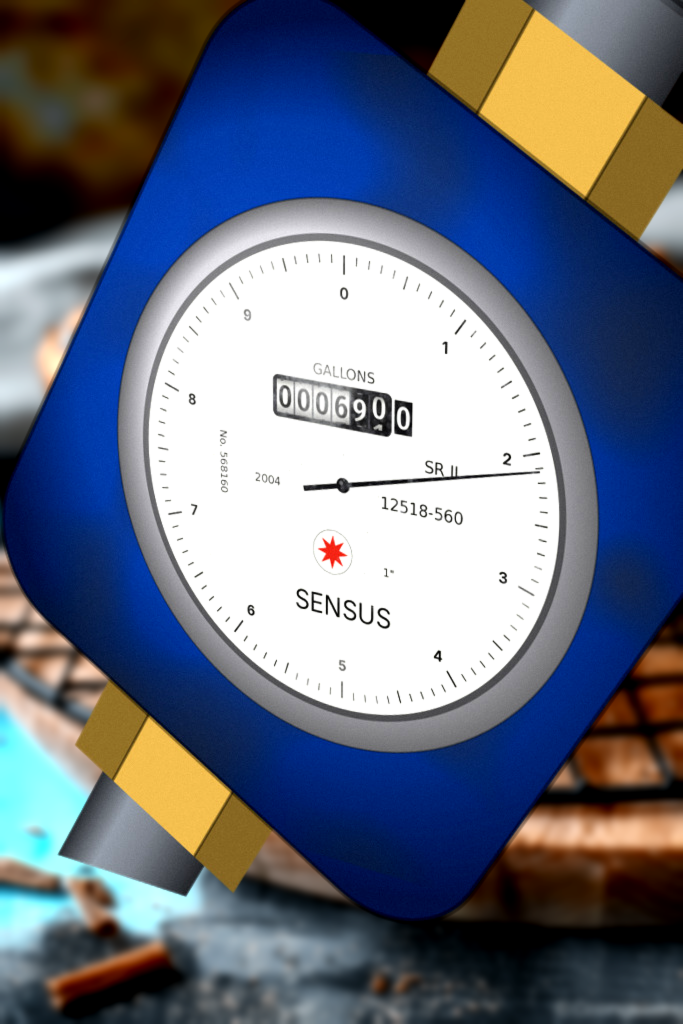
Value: gal 6902.1
